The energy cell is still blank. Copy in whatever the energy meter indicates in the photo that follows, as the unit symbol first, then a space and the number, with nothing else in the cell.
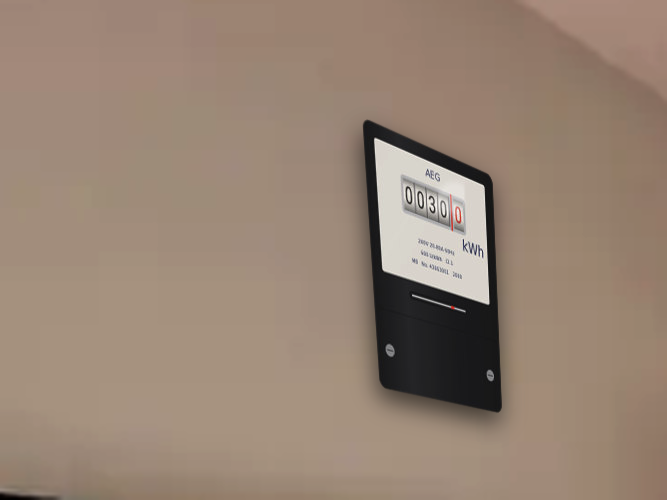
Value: kWh 30.0
